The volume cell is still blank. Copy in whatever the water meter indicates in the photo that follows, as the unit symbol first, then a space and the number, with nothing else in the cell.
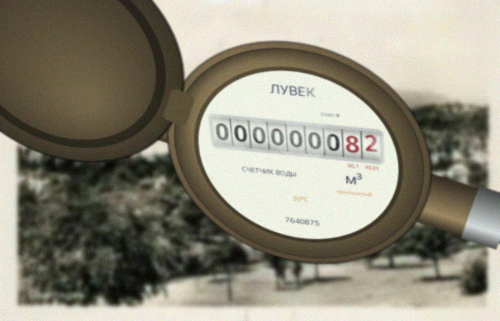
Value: m³ 0.82
